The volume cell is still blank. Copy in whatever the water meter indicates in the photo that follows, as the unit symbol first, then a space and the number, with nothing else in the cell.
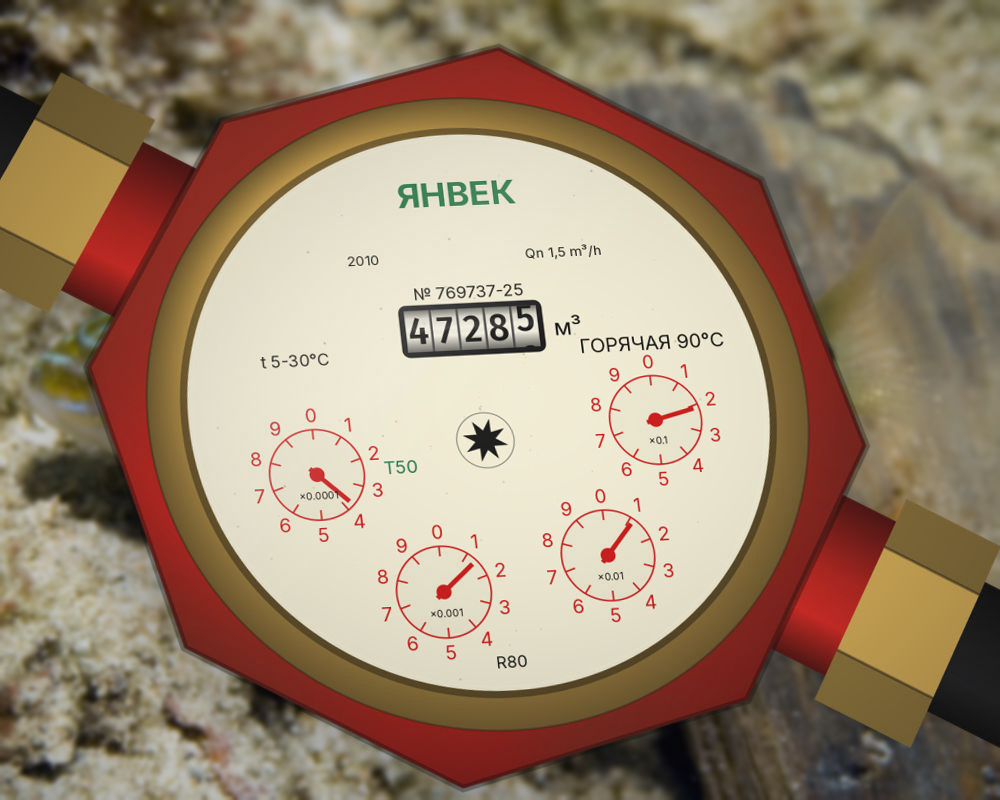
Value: m³ 47285.2113
